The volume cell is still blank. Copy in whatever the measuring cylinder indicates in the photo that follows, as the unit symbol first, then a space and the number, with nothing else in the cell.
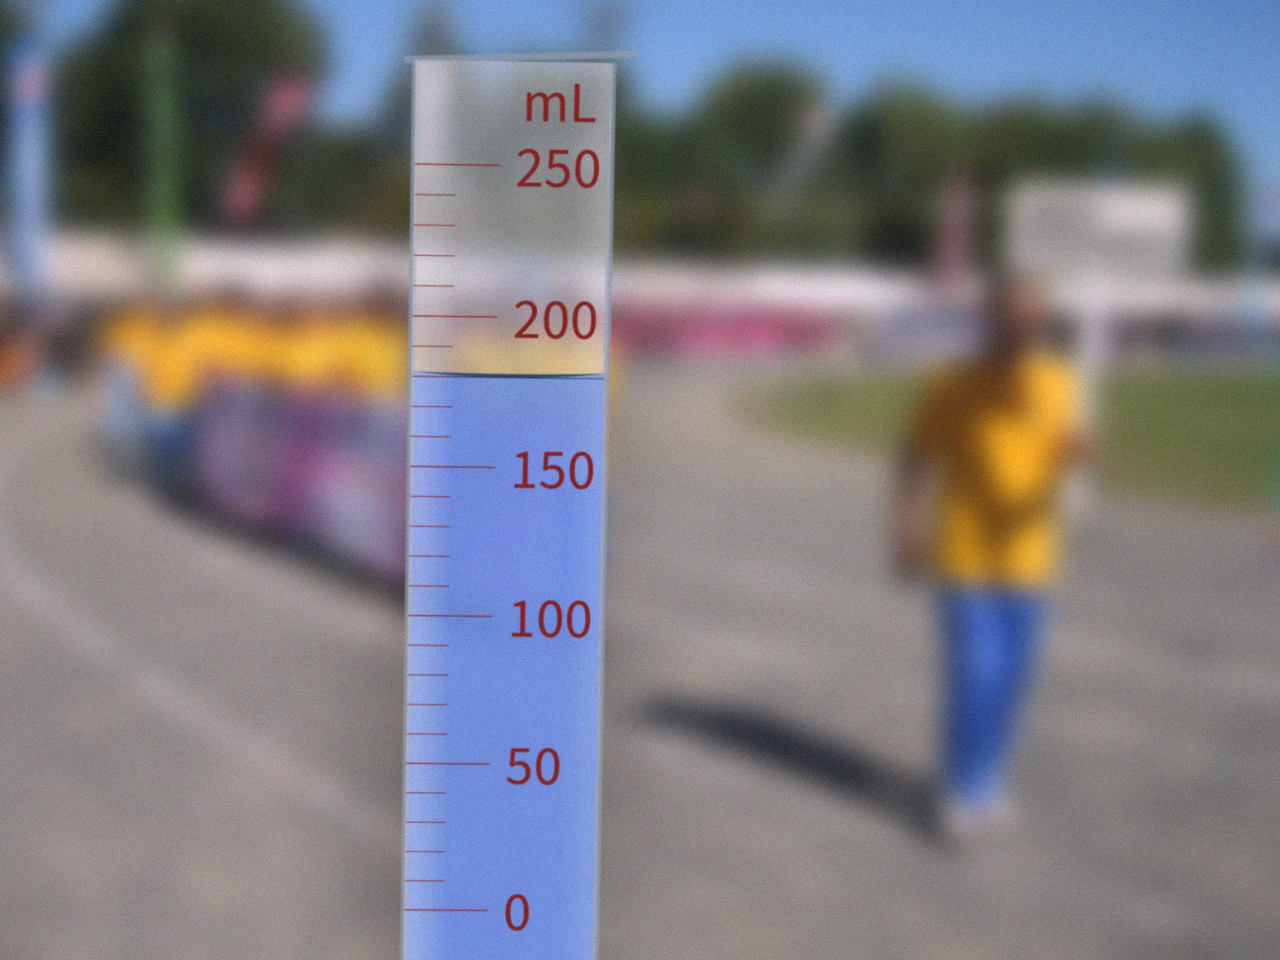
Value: mL 180
